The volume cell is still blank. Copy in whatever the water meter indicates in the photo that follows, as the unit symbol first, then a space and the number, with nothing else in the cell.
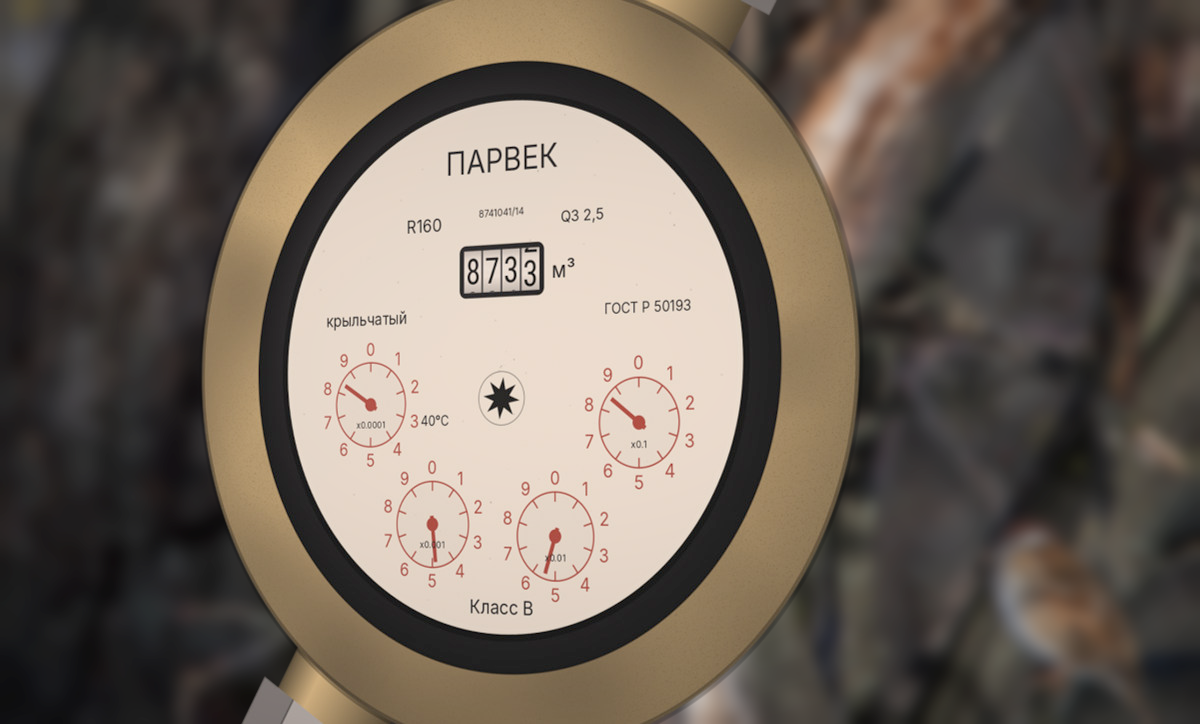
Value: m³ 8732.8548
